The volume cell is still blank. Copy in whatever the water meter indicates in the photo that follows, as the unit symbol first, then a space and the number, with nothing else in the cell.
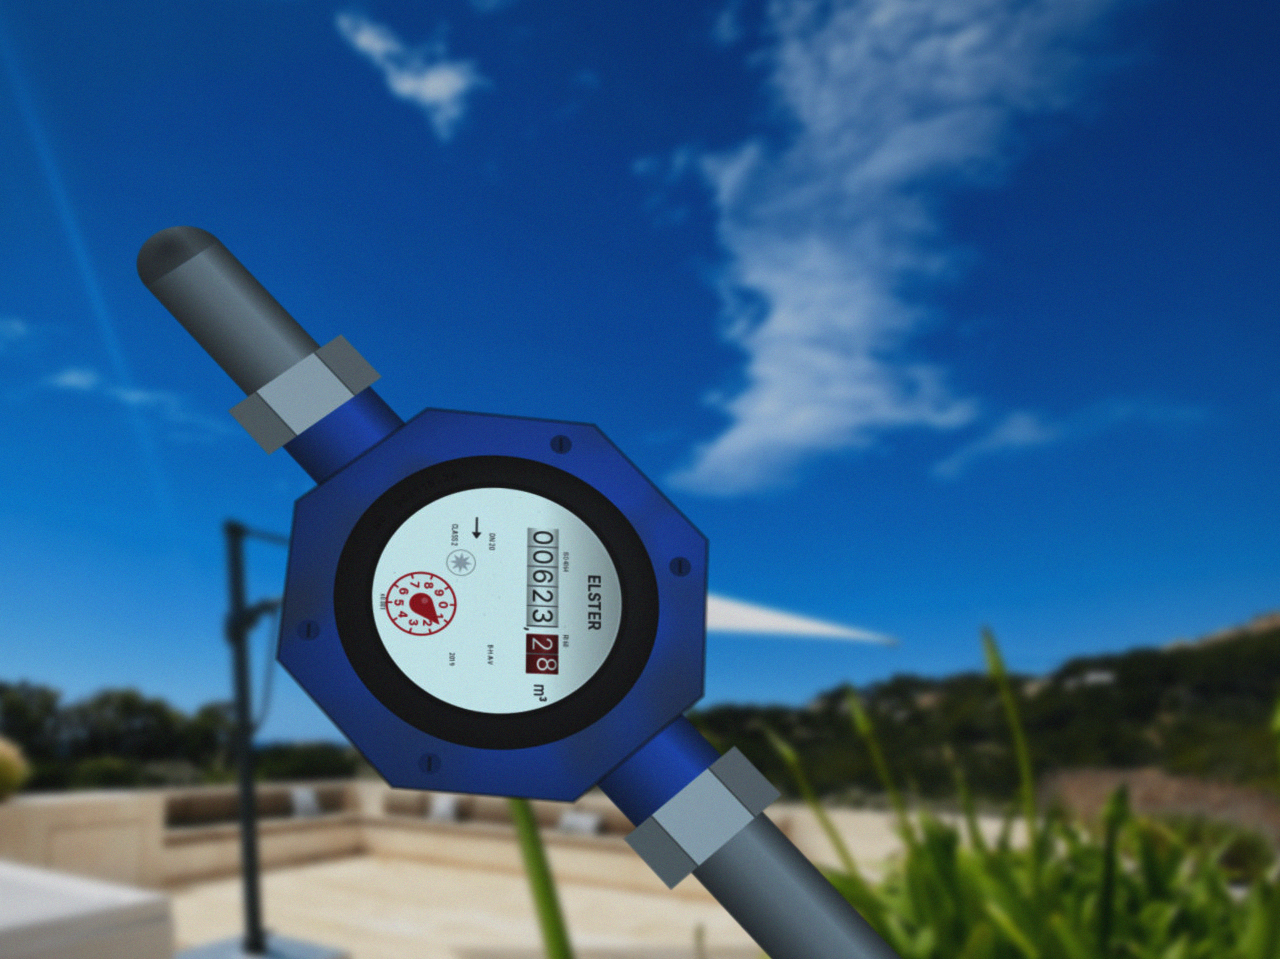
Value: m³ 623.281
